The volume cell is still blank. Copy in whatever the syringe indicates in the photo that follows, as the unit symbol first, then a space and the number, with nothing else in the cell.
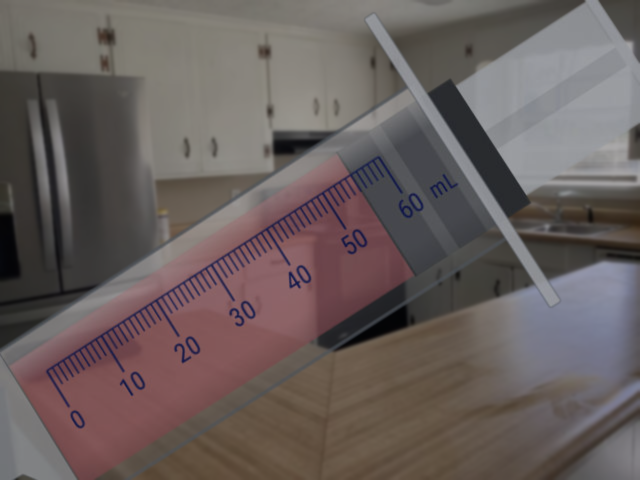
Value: mL 55
